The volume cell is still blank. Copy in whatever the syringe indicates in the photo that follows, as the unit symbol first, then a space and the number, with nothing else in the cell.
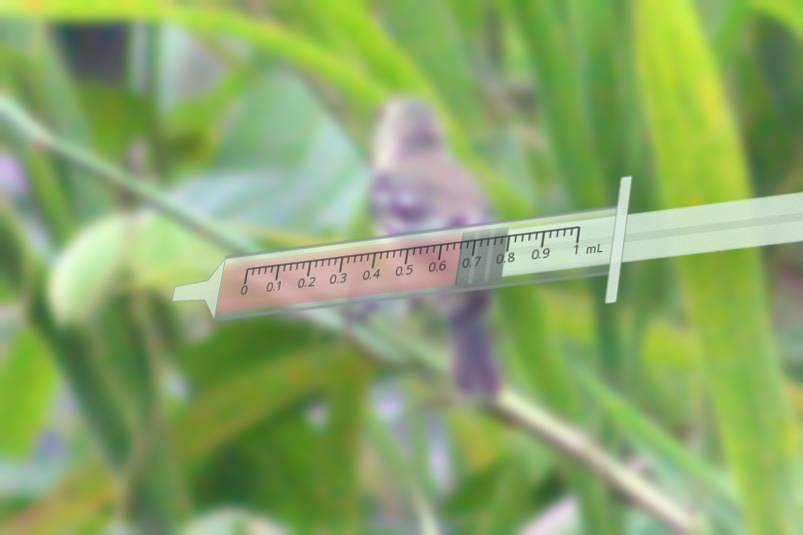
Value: mL 0.66
